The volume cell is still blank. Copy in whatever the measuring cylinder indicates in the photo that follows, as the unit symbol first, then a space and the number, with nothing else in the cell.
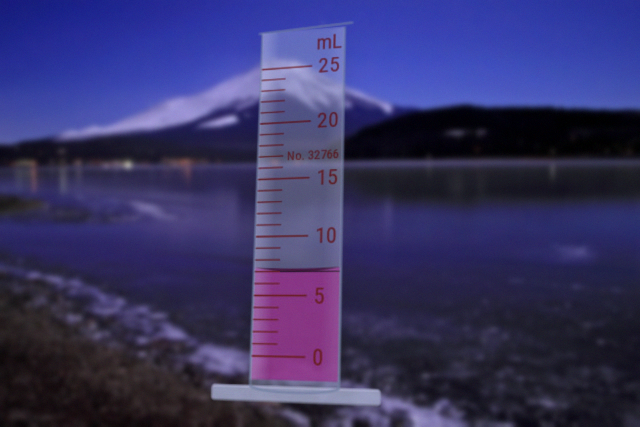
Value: mL 7
